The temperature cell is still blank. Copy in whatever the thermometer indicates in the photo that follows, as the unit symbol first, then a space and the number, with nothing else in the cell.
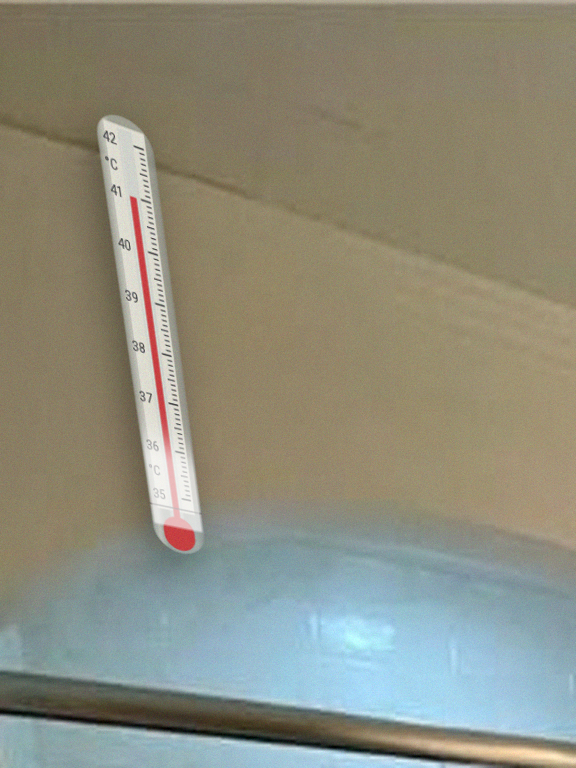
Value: °C 41
